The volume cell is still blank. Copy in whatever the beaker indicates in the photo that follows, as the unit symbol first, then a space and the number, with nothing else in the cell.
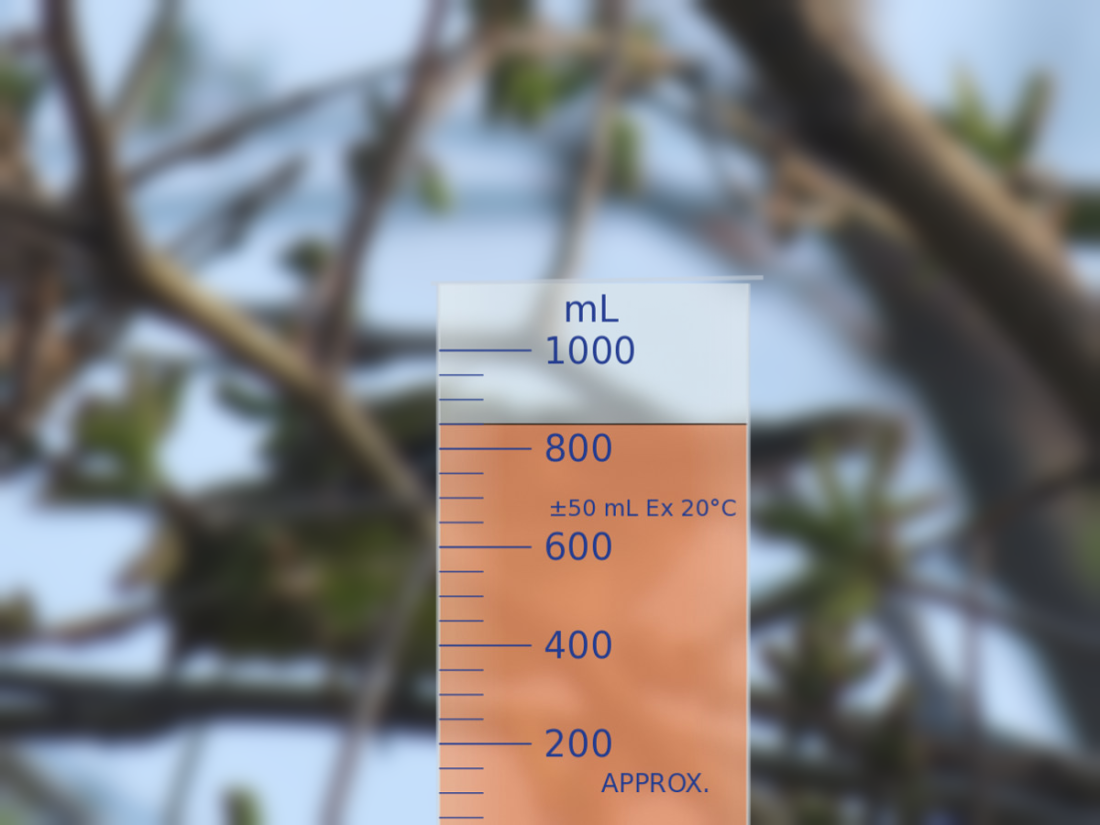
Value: mL 850
